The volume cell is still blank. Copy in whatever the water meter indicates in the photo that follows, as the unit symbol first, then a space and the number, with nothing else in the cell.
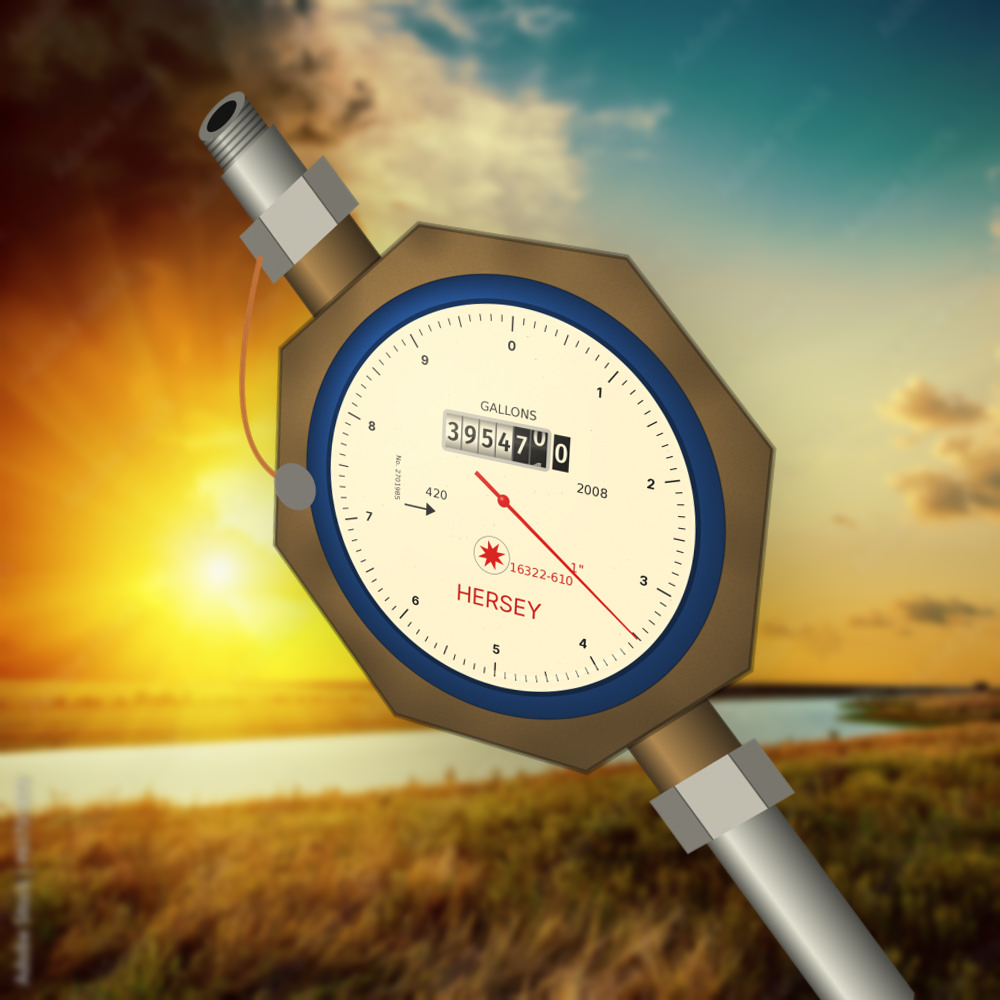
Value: gal 3954703.5
